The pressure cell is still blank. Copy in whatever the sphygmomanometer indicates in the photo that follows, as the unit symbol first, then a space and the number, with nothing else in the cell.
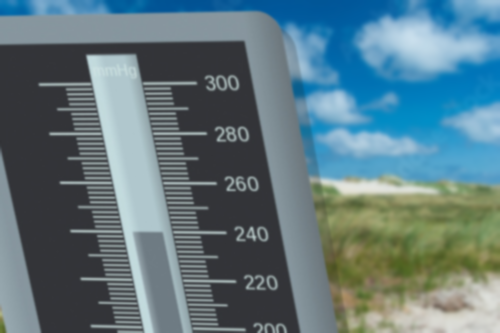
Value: mmHg 240
